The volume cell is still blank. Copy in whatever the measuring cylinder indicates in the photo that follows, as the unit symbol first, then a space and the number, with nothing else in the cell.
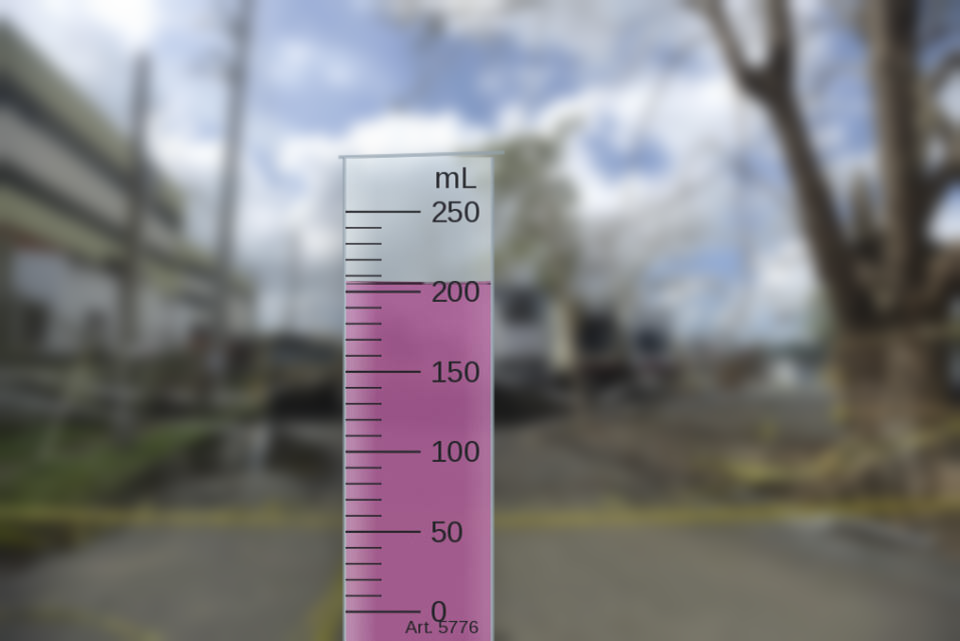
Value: mL 205
